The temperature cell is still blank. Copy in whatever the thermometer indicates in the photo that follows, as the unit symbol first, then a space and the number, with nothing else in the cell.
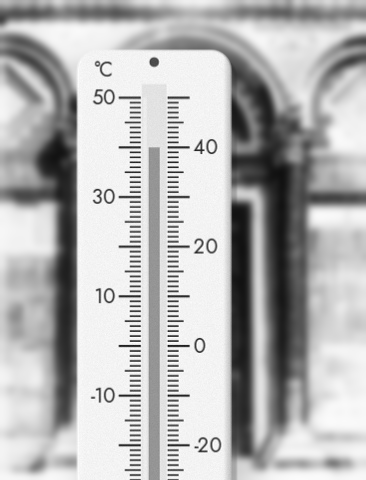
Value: °C 40
